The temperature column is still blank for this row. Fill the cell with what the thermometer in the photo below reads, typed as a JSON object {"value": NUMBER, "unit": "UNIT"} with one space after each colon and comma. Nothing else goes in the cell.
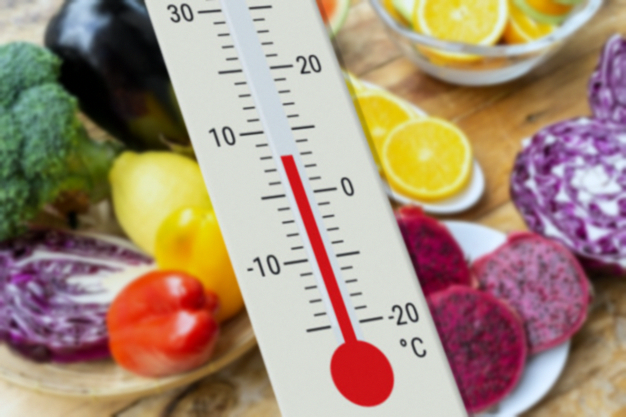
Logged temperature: {"value": 6, "unit": "°C"}
